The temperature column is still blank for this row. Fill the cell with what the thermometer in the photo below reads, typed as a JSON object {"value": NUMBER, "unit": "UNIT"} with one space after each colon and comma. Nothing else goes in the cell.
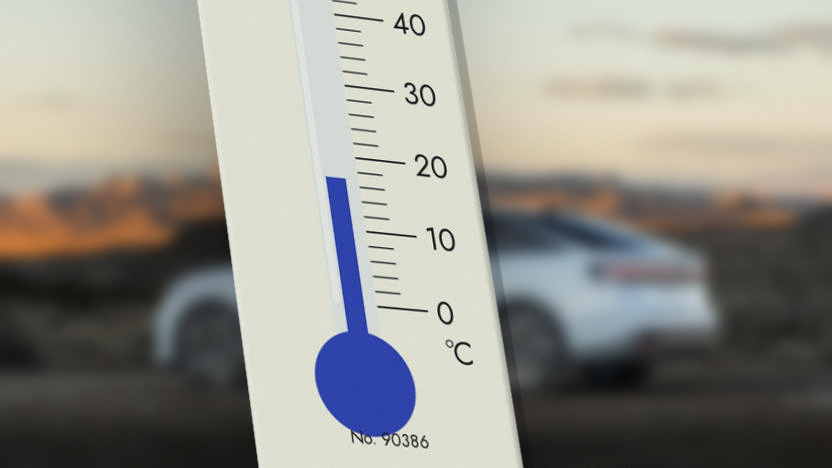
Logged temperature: {"value": 17, "unit": "°C"}
